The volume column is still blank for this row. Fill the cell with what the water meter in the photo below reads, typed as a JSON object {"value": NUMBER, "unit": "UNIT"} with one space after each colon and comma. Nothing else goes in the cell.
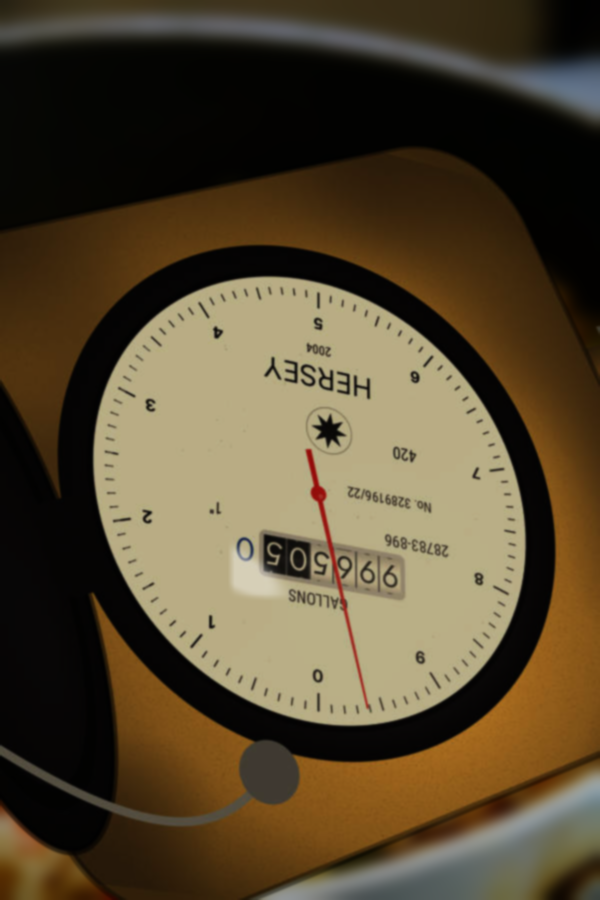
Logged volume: {"value": 9965049.6, "unit": "gal"}
